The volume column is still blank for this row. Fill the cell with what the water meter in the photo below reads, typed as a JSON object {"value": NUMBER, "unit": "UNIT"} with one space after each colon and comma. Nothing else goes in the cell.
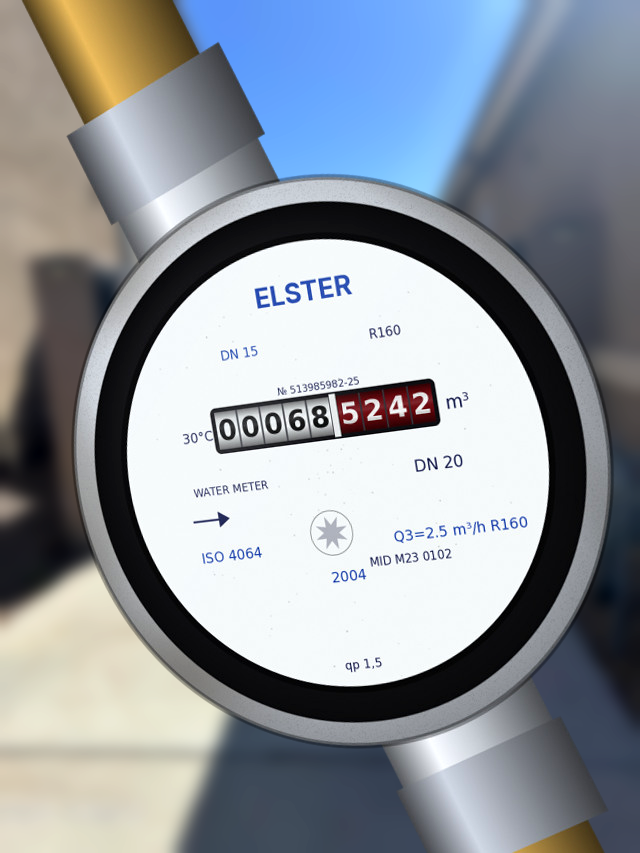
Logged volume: {"value": 68.5242, "unit": "m³"}
